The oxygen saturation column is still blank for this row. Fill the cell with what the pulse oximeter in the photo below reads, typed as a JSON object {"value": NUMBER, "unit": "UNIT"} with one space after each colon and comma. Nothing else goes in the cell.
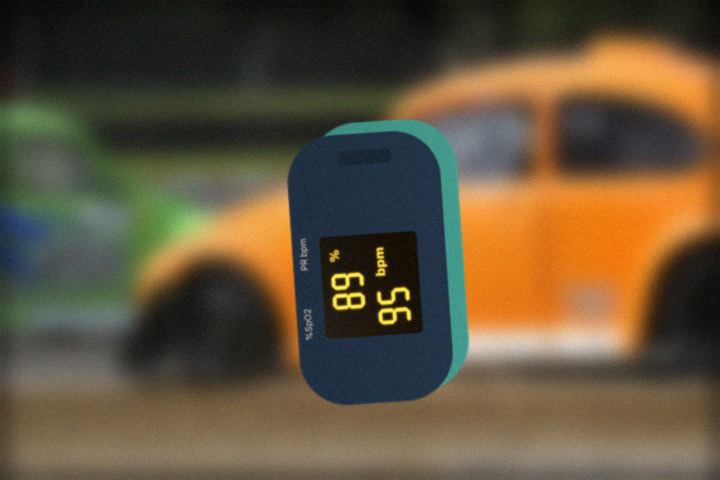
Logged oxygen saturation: {"value": 89, "unit": "%"}
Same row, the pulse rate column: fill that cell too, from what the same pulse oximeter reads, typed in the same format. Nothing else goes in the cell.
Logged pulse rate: {"value": 95, "unit": "bpm"}
